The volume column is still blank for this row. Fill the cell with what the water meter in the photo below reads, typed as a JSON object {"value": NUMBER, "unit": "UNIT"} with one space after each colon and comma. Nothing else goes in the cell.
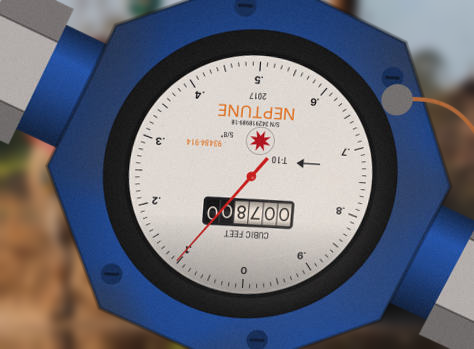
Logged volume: {"value": 7800.10, "unit": "ft³"}
